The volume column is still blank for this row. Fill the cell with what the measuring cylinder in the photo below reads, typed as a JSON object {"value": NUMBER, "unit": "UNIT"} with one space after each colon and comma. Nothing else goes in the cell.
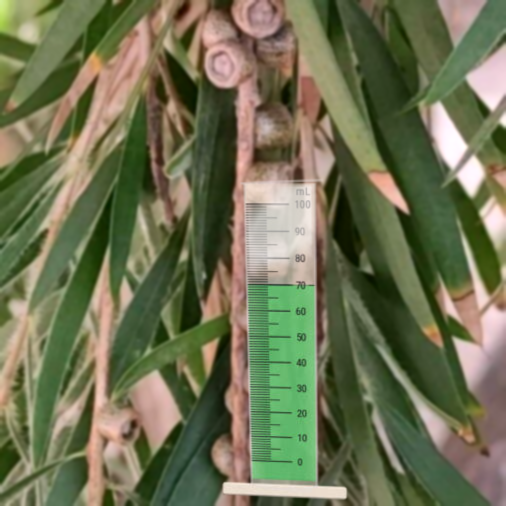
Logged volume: {"value": 70, "unit": "mL"}
